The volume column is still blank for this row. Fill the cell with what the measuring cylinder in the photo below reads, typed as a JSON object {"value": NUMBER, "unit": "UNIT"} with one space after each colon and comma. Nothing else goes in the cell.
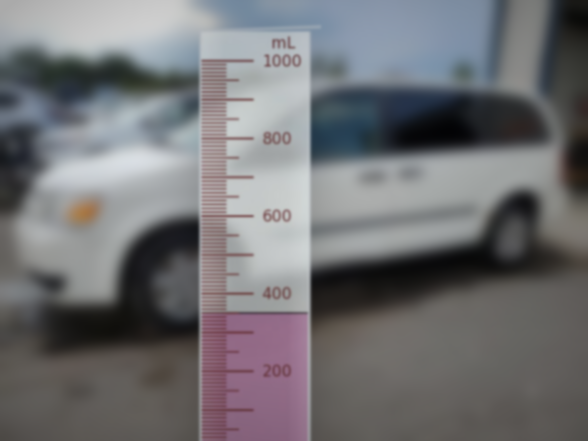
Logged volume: {"value": 350, "unit": "mL"}
